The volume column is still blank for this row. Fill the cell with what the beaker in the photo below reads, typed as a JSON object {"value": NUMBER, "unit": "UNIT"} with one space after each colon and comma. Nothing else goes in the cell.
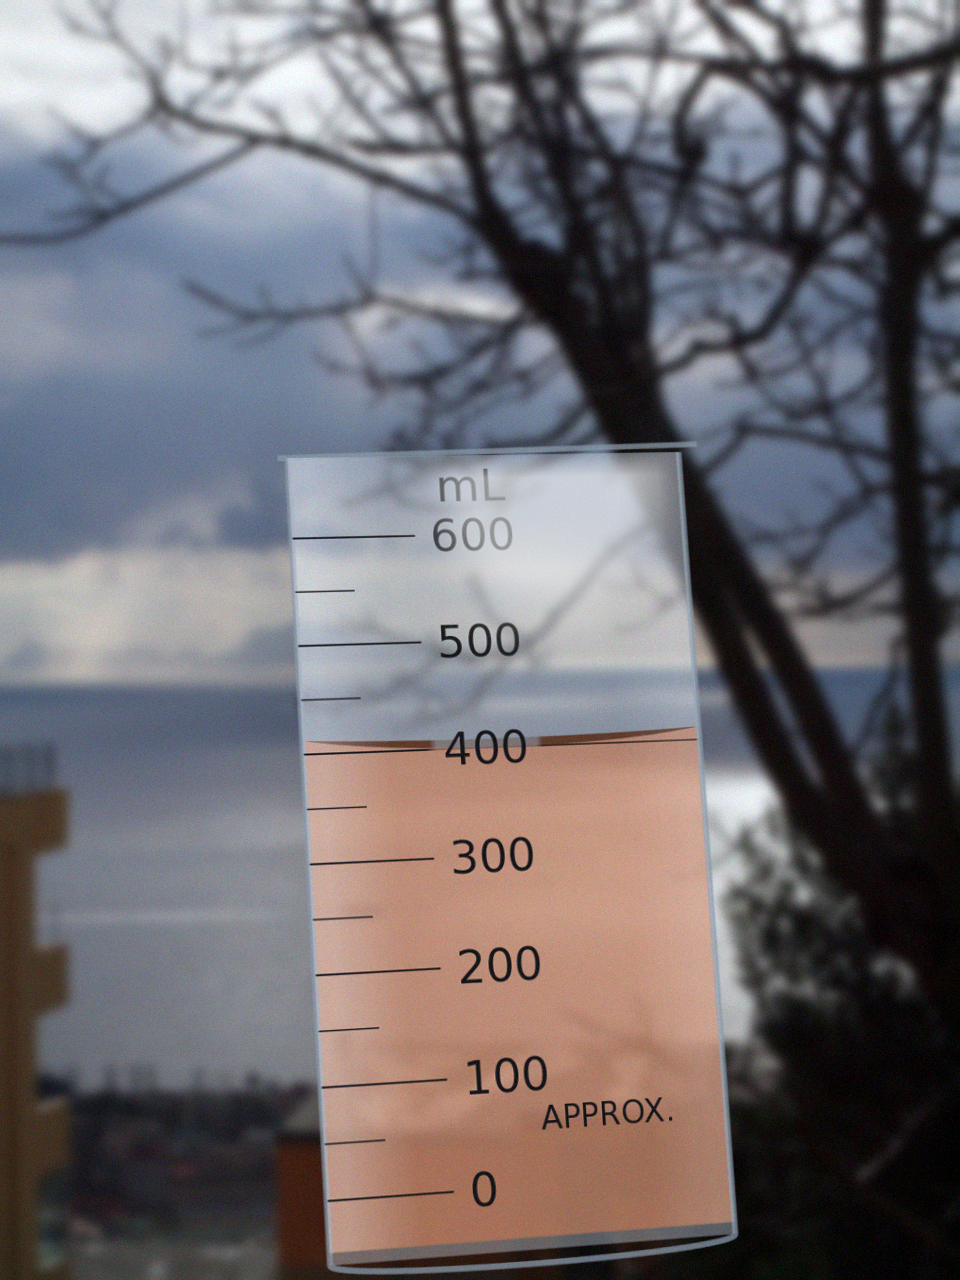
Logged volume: {"value": 400, "unit": "mL"}
